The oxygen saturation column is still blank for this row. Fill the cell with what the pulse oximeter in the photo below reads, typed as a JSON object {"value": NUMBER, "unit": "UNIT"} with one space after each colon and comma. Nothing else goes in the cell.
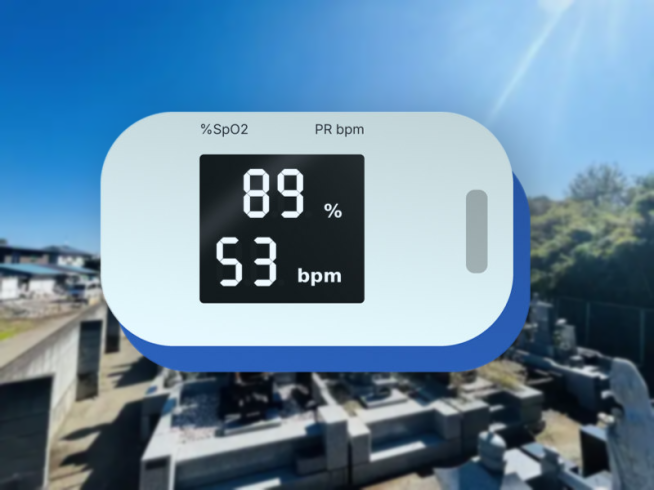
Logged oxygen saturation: {"value": 89, "unit": "%"}
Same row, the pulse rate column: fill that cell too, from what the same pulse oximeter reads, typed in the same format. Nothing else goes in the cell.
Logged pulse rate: {"value": 53, "unit": "bpm"}
